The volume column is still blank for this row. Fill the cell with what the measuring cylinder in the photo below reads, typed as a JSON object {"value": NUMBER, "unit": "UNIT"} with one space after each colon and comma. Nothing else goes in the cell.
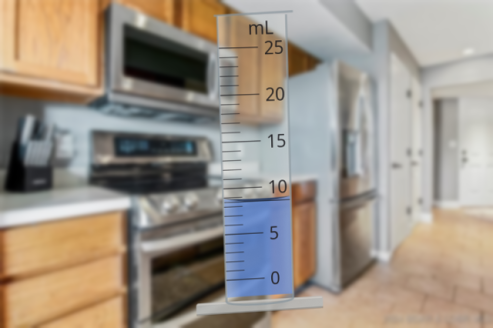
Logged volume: {"value": 8.5, "unit": "mL"}
